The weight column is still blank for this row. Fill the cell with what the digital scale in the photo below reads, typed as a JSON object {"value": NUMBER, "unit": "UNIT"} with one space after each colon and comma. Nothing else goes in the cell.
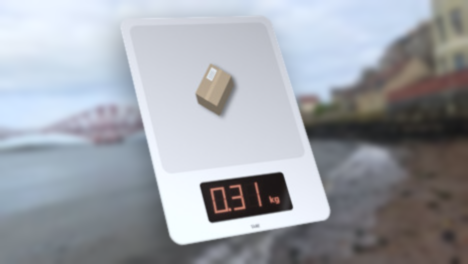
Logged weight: {"value": 0.31, "unit": "kg"}
